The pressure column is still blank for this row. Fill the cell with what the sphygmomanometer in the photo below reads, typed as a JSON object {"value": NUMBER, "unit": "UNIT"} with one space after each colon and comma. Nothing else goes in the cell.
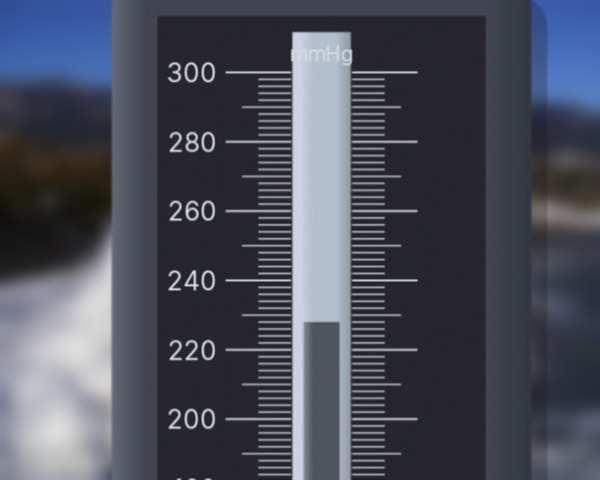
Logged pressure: {"value": 228, "unit": "mmHg"}
